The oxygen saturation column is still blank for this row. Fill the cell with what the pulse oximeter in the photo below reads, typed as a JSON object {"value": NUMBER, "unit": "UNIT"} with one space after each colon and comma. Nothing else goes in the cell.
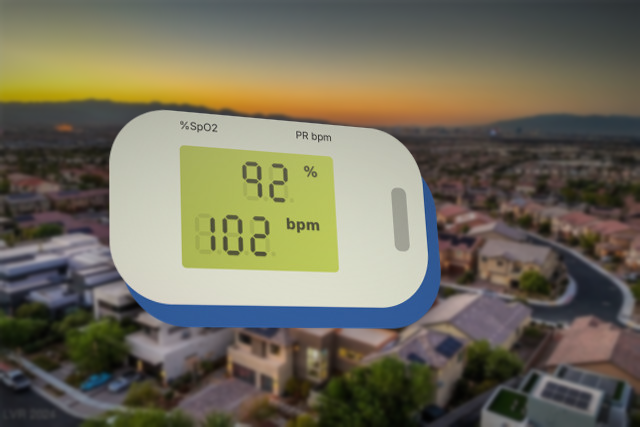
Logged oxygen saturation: {"value": 92, "unit": "%"}
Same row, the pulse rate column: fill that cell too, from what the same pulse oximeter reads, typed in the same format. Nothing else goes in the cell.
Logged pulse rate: {"value": 102, "unit": "bpm"}
